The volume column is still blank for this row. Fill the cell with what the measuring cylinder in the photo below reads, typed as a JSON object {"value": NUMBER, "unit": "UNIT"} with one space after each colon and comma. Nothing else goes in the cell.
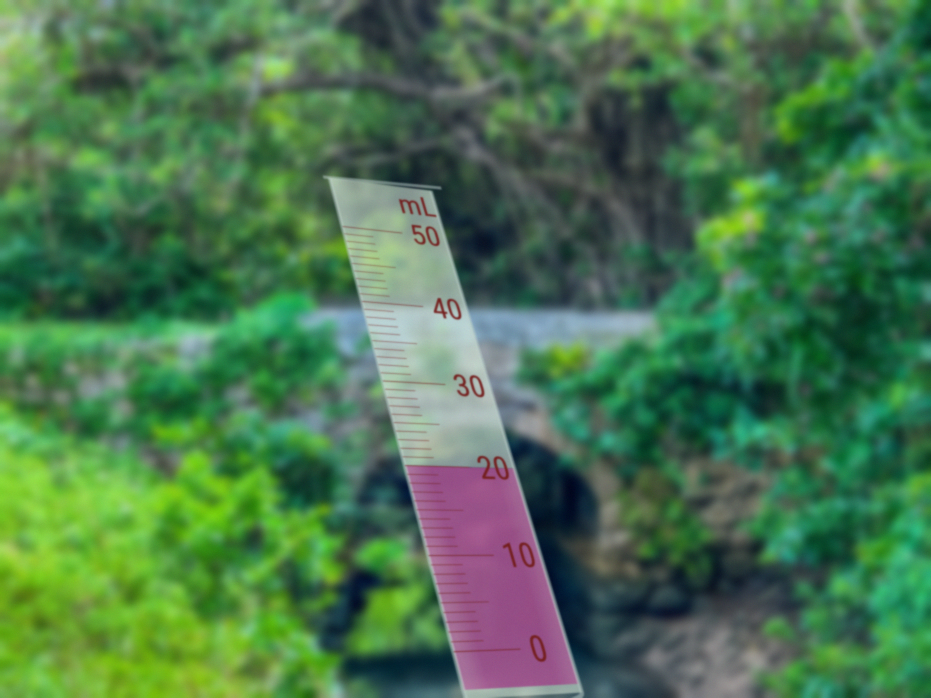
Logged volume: {"value": 20, "unit": "mL"}
